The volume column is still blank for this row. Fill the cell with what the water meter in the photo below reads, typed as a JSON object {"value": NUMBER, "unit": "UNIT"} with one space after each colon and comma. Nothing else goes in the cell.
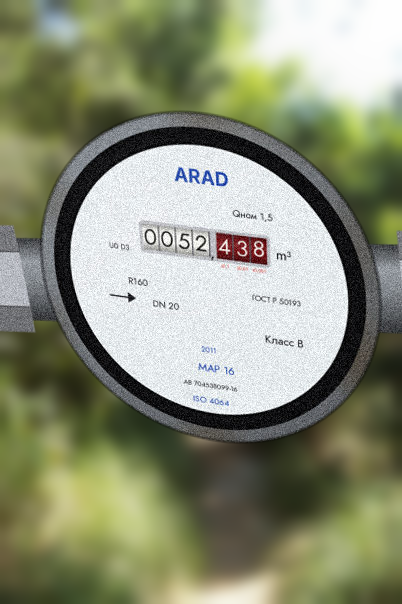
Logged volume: {"value": 52.438, "unit": "m³"}
